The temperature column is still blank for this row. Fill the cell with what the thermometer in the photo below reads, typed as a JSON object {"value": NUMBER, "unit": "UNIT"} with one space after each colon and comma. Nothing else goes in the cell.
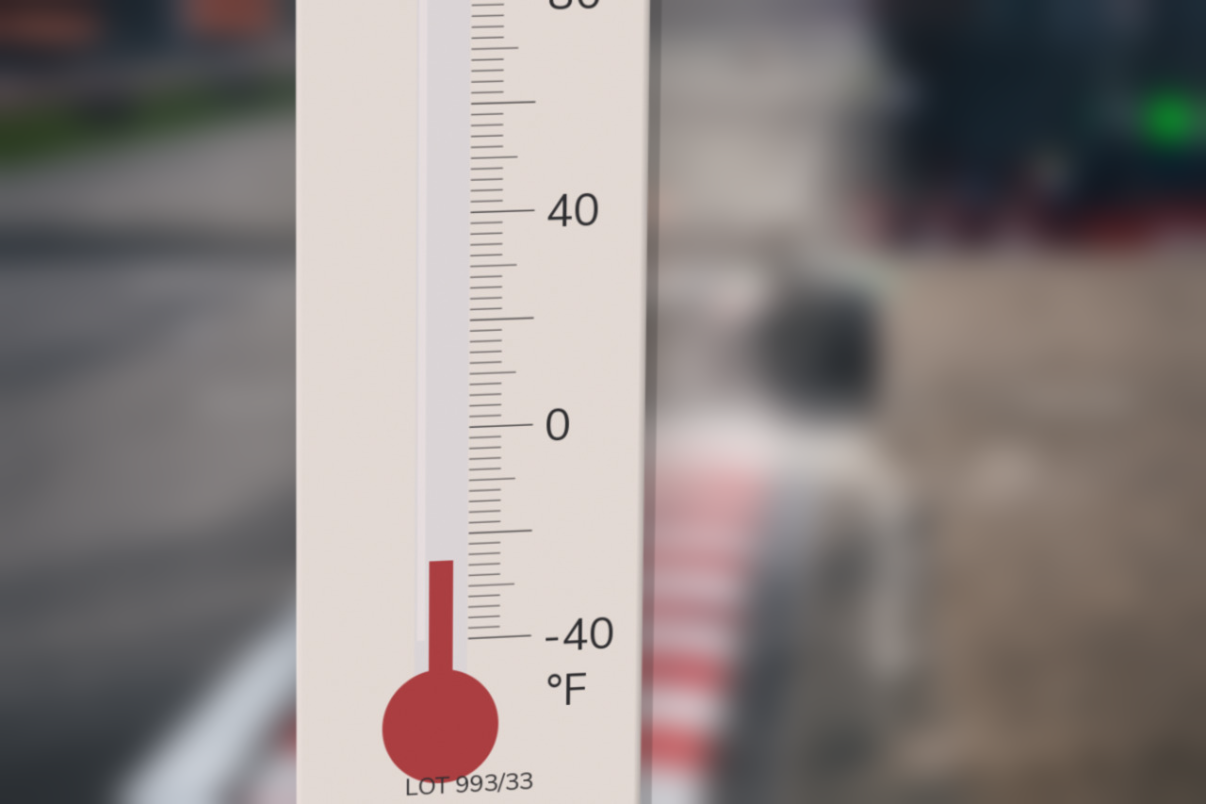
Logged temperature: {"value": -25, "unit": "°F"}
